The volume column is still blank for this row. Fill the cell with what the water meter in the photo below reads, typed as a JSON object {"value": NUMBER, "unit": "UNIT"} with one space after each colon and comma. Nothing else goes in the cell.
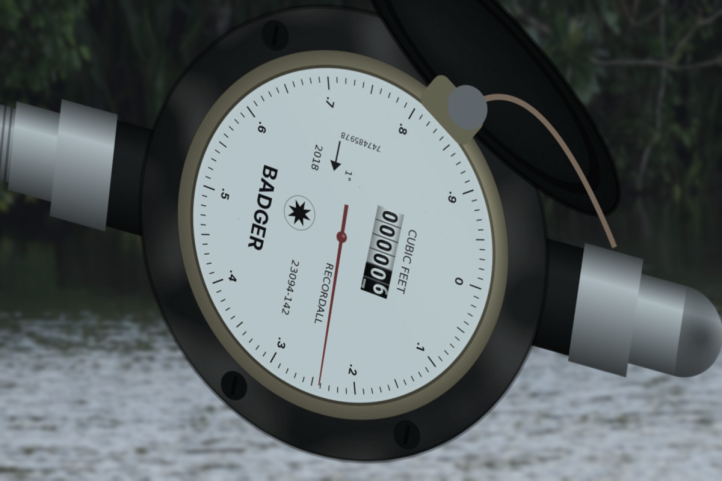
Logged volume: {"value": 6.24, "unit": "ft³"}
